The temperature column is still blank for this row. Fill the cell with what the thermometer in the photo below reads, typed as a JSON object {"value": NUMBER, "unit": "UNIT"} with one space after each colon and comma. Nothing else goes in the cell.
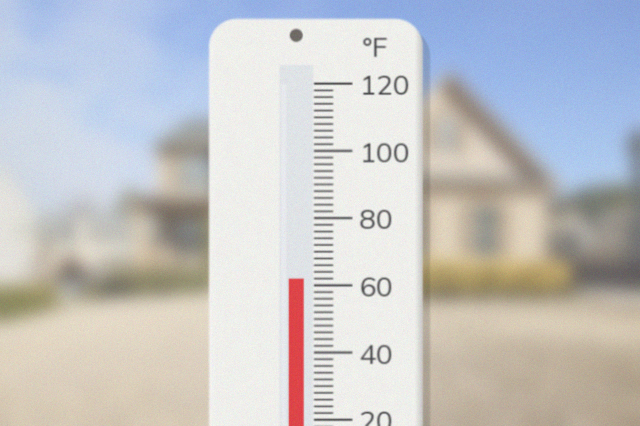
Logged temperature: {"value": 62, "unit": "°F"}
